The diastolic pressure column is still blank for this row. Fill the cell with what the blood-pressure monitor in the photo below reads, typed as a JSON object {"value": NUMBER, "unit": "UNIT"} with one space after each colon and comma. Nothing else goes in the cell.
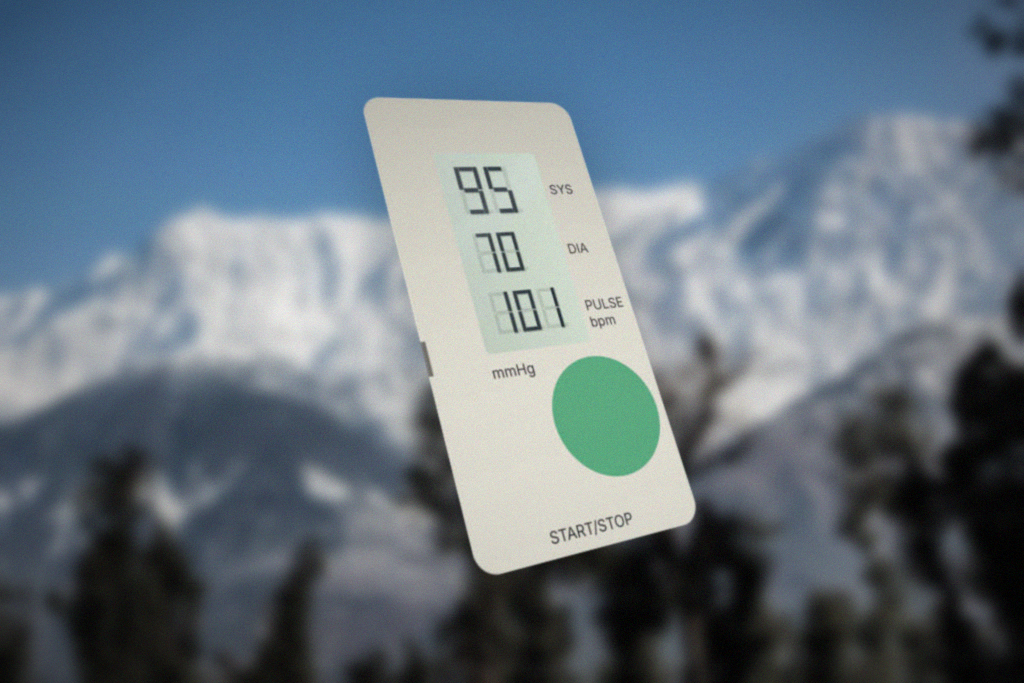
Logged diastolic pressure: {"value": 70, "unit": "mmHg"}
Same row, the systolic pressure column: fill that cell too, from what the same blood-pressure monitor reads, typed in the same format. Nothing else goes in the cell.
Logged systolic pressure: {"value": 95, "unit": "mmHg"}
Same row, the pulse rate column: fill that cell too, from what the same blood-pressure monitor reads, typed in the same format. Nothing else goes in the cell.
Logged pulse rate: {"value": 101, "unit": "bpm"}
